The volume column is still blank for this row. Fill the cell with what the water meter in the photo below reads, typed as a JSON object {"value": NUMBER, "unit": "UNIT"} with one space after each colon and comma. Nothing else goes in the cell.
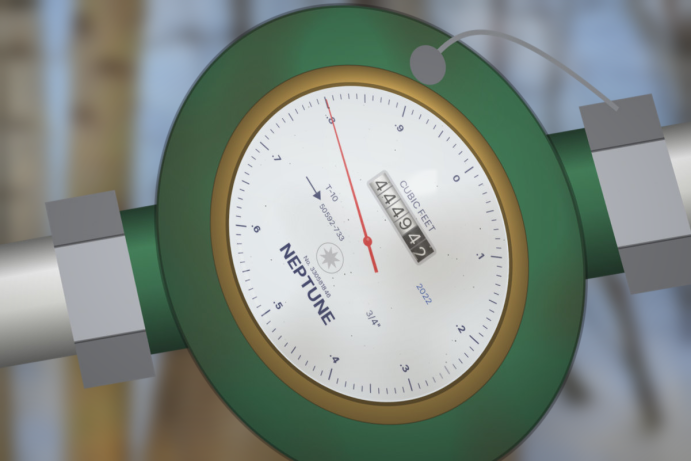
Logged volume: {"value": 444941.80, "unit": "ft³"}
